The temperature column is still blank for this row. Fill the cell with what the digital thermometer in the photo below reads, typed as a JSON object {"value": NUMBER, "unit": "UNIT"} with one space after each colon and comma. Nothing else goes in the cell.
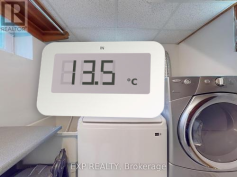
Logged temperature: {"value": 13.5, "unit": "°C"}
